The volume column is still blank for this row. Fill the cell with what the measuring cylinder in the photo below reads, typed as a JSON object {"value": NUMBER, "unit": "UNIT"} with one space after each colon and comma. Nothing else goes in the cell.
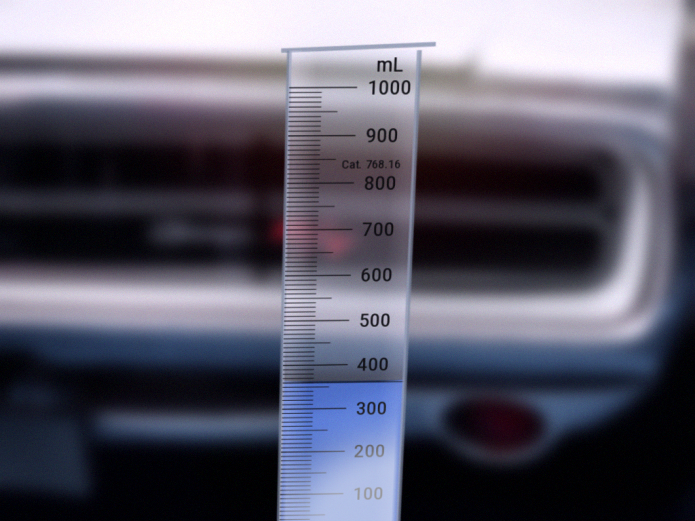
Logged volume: {"value": 360, "unit": "mL"}
